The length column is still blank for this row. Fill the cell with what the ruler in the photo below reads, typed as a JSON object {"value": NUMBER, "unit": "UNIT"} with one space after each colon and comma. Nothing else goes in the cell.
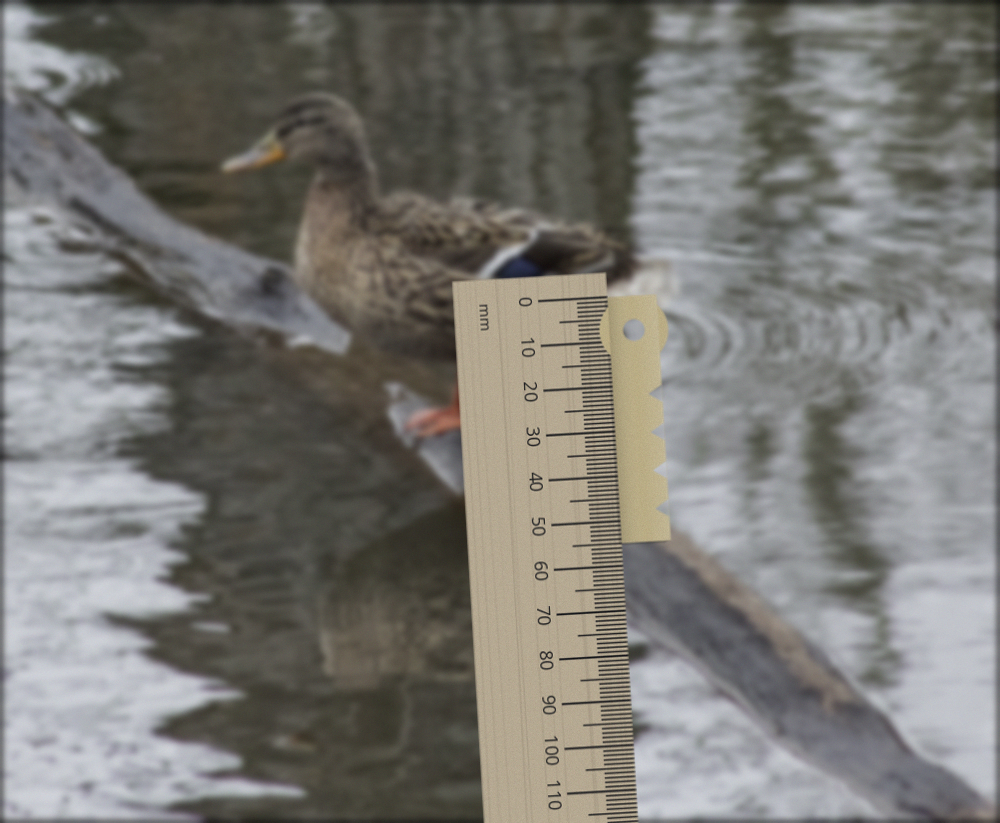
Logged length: {"value": 55, "unit": "mm"}
